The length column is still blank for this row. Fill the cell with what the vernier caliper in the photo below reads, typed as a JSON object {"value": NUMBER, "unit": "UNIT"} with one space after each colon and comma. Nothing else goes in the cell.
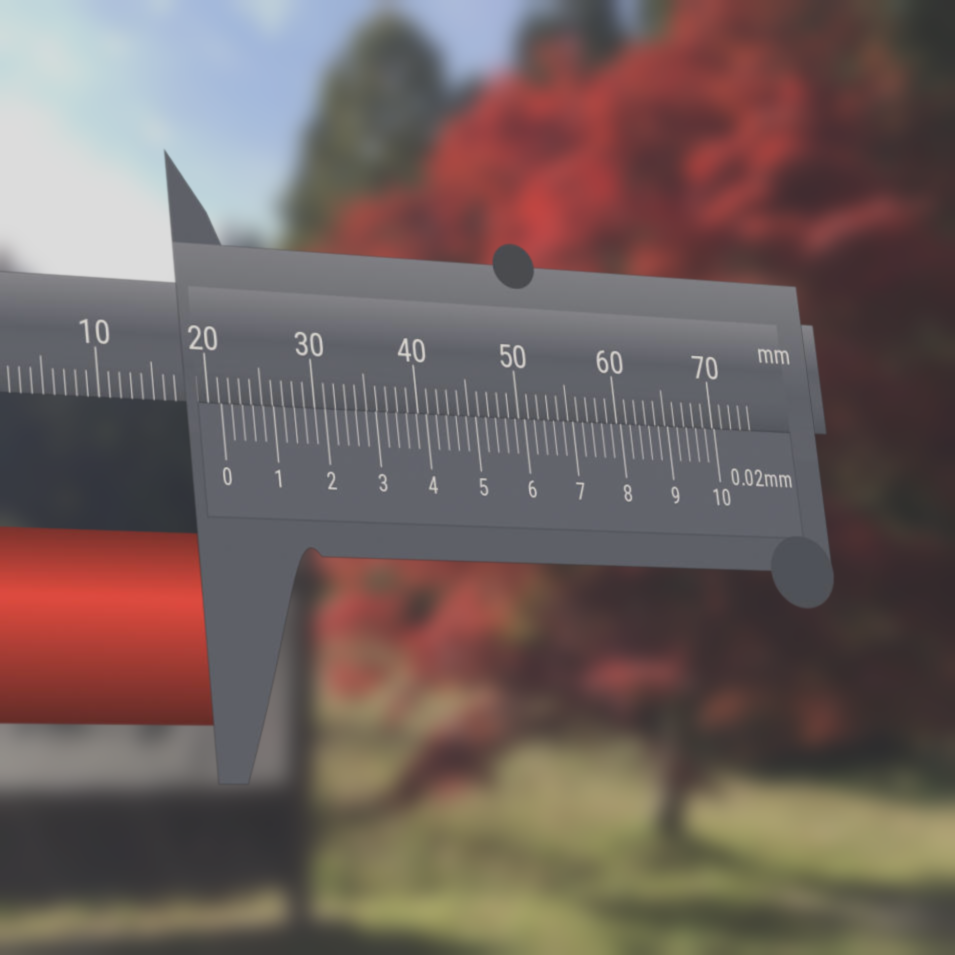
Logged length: {"value": 21.2, "unit": "mm"}
